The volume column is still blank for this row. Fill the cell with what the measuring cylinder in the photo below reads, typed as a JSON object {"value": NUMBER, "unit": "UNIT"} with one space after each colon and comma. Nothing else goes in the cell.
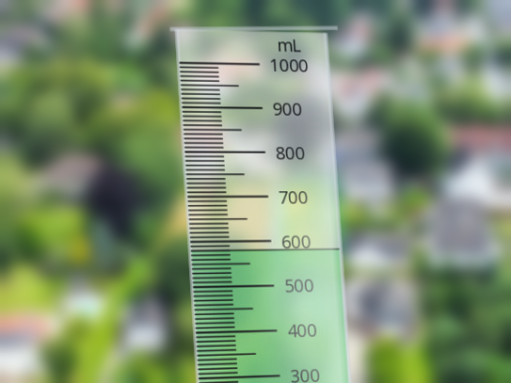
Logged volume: {"value": 580, "unit": "mL"}
